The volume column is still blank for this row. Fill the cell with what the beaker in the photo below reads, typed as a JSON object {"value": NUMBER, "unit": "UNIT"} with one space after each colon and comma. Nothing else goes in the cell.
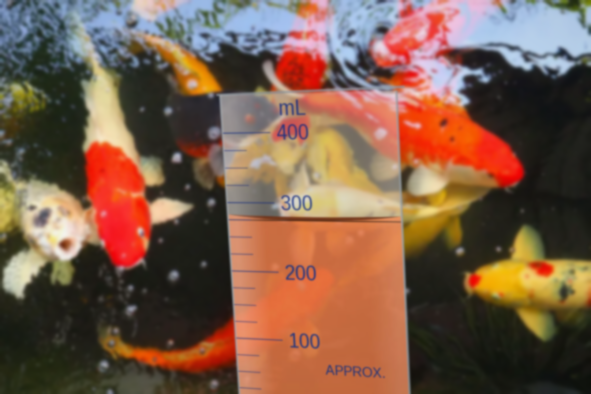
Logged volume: {"value": 275, "unit": "mL"}
